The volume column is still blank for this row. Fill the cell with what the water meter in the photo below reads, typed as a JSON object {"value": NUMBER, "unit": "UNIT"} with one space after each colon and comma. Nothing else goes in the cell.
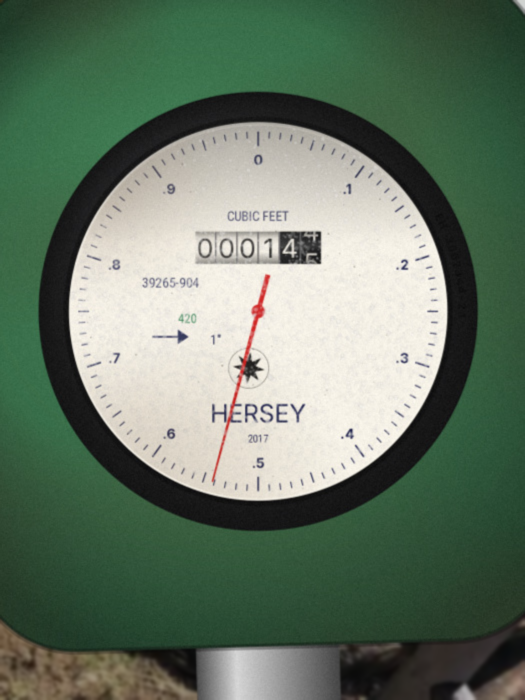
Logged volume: {"value": 144.54, "unit": "ft³"}
